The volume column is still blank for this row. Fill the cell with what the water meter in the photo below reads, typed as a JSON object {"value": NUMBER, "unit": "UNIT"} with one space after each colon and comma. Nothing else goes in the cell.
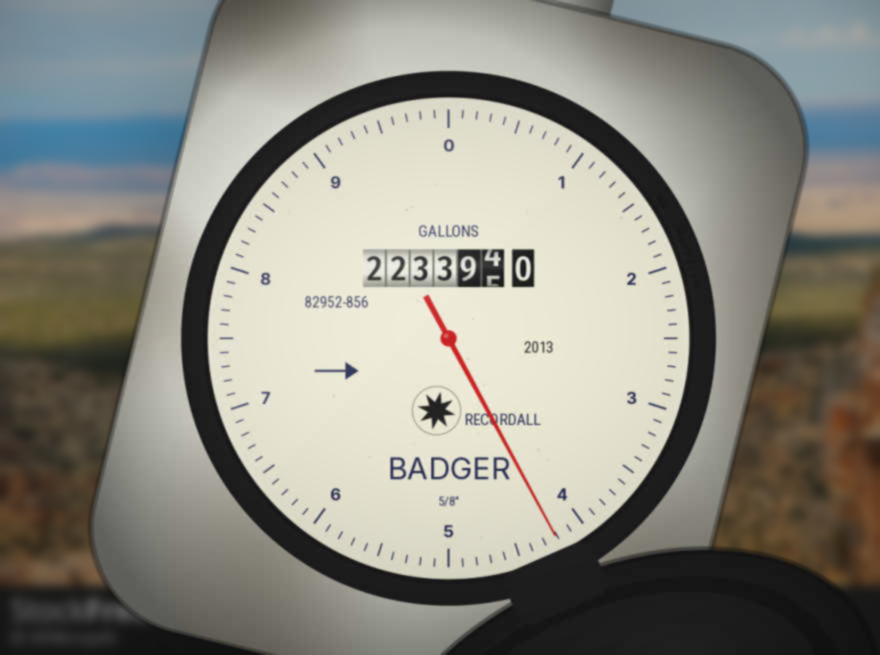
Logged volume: {"value": 2233944.2, "unit": "gal"}
